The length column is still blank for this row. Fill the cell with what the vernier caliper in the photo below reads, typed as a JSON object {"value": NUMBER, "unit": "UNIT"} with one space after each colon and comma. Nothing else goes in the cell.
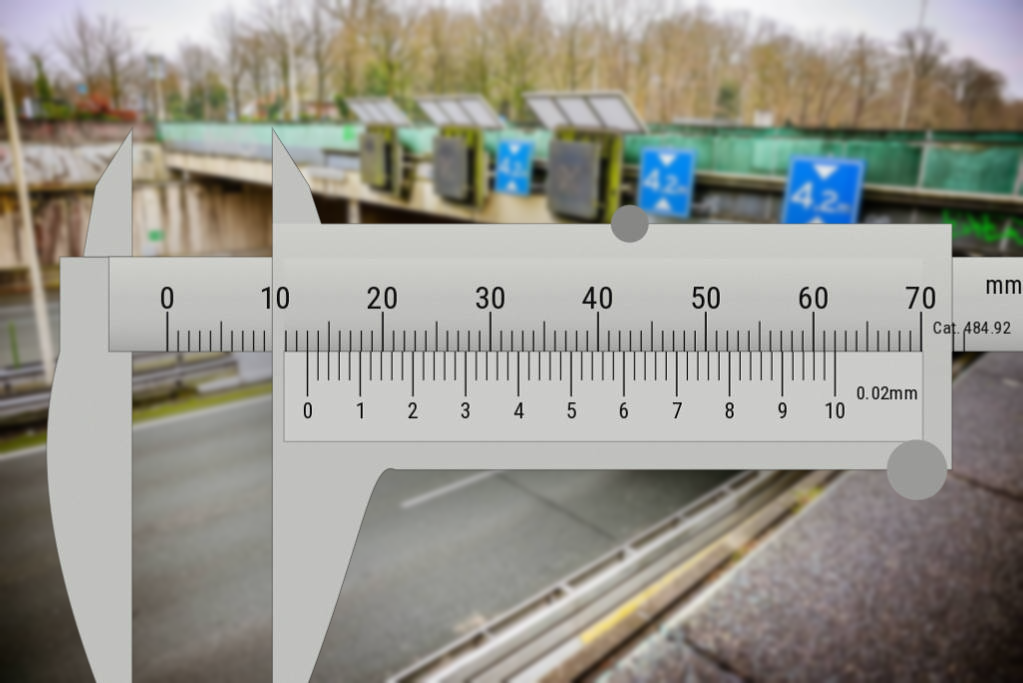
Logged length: {"value": 13.0, "unit": "mm"}
